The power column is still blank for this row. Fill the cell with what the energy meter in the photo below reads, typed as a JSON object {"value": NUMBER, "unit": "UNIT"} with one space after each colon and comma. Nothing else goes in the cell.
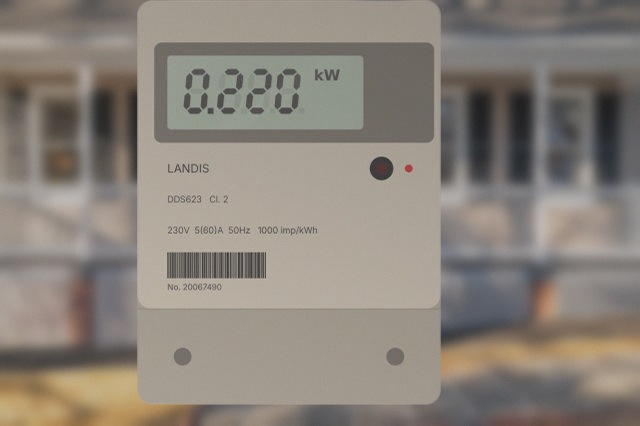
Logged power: {"value": 0.220, "unit": "kW"}
